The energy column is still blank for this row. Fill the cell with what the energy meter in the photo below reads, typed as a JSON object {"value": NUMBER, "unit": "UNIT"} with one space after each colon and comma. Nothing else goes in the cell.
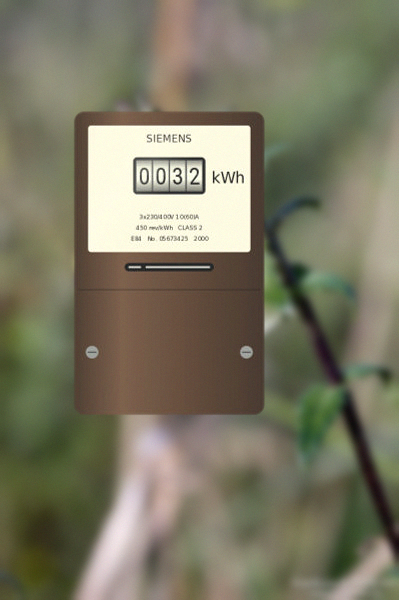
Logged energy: {"value": 32, "unit": "kWh"}
